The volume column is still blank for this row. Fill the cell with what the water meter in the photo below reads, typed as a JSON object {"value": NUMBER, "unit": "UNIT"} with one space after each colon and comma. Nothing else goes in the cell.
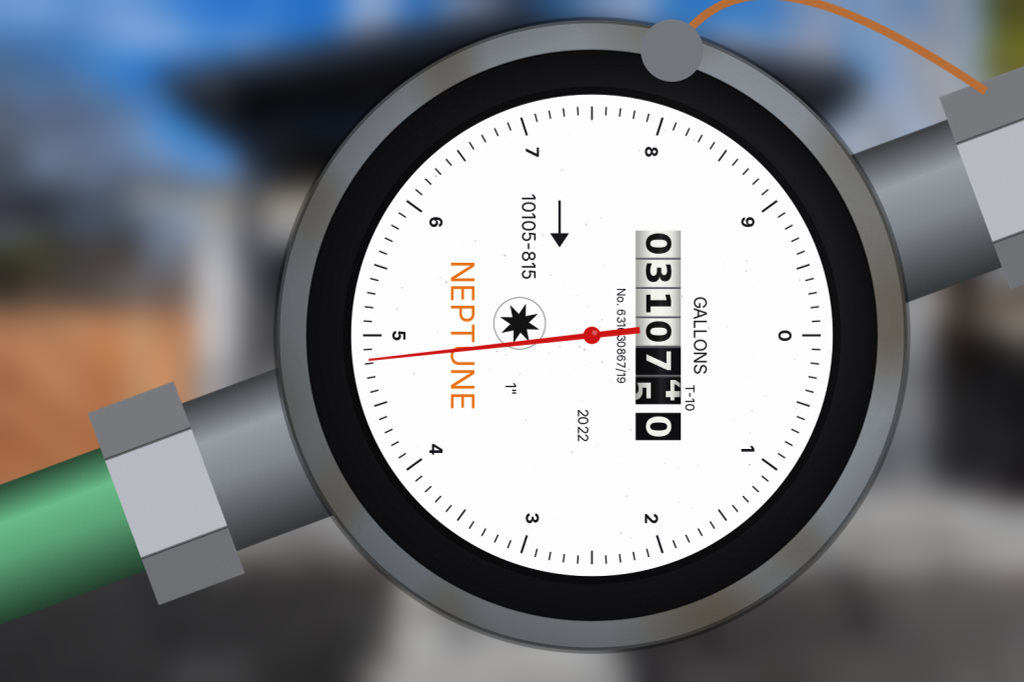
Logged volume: {"value": 310744.8, "unit": "gal"}
